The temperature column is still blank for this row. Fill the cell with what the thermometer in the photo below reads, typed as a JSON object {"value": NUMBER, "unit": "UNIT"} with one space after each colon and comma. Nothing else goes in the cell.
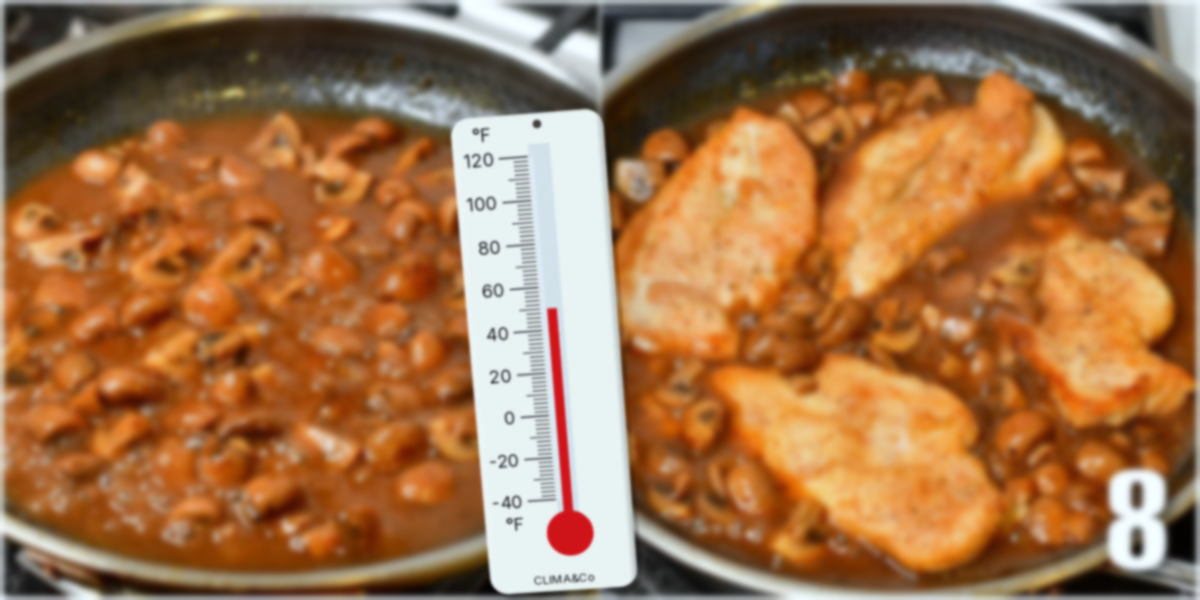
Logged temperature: {"value": 50, "unit": "°F"}
